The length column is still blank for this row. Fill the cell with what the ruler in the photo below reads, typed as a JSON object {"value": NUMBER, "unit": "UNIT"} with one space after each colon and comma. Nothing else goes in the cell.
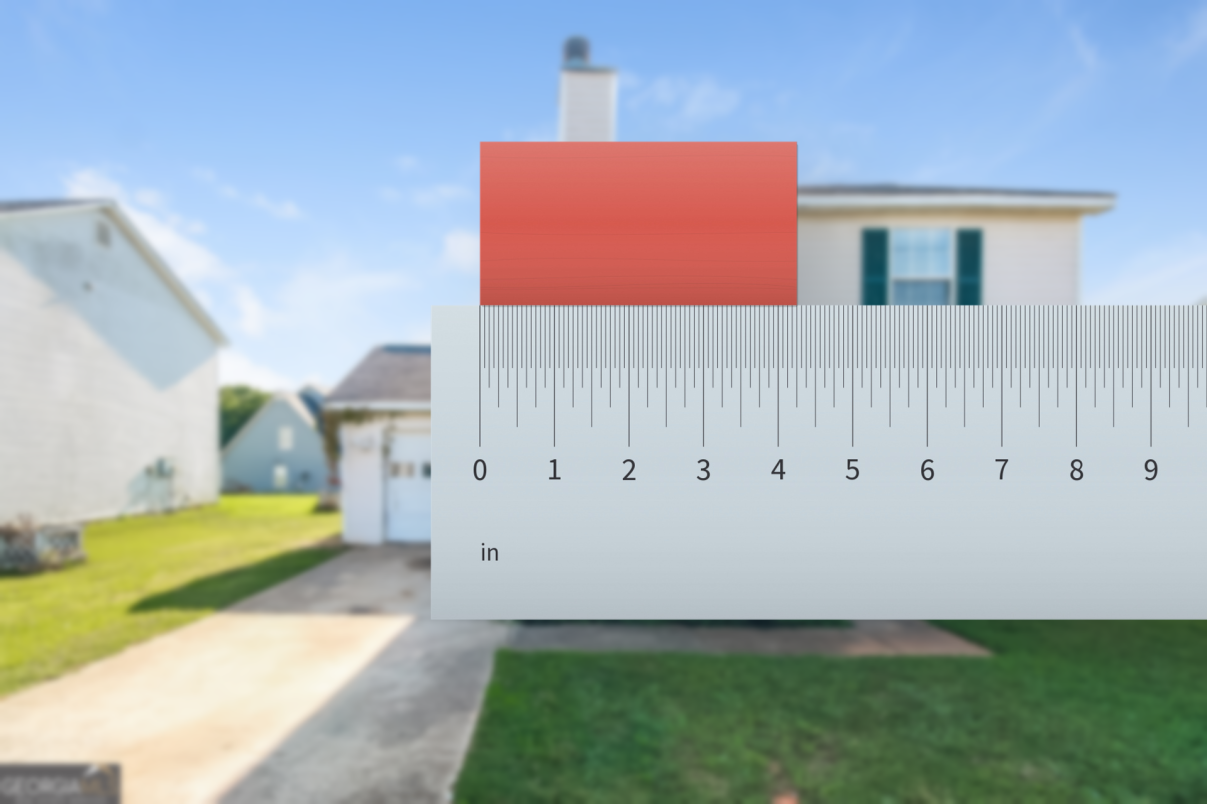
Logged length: {"value": 4.25, "unit": "in"}
